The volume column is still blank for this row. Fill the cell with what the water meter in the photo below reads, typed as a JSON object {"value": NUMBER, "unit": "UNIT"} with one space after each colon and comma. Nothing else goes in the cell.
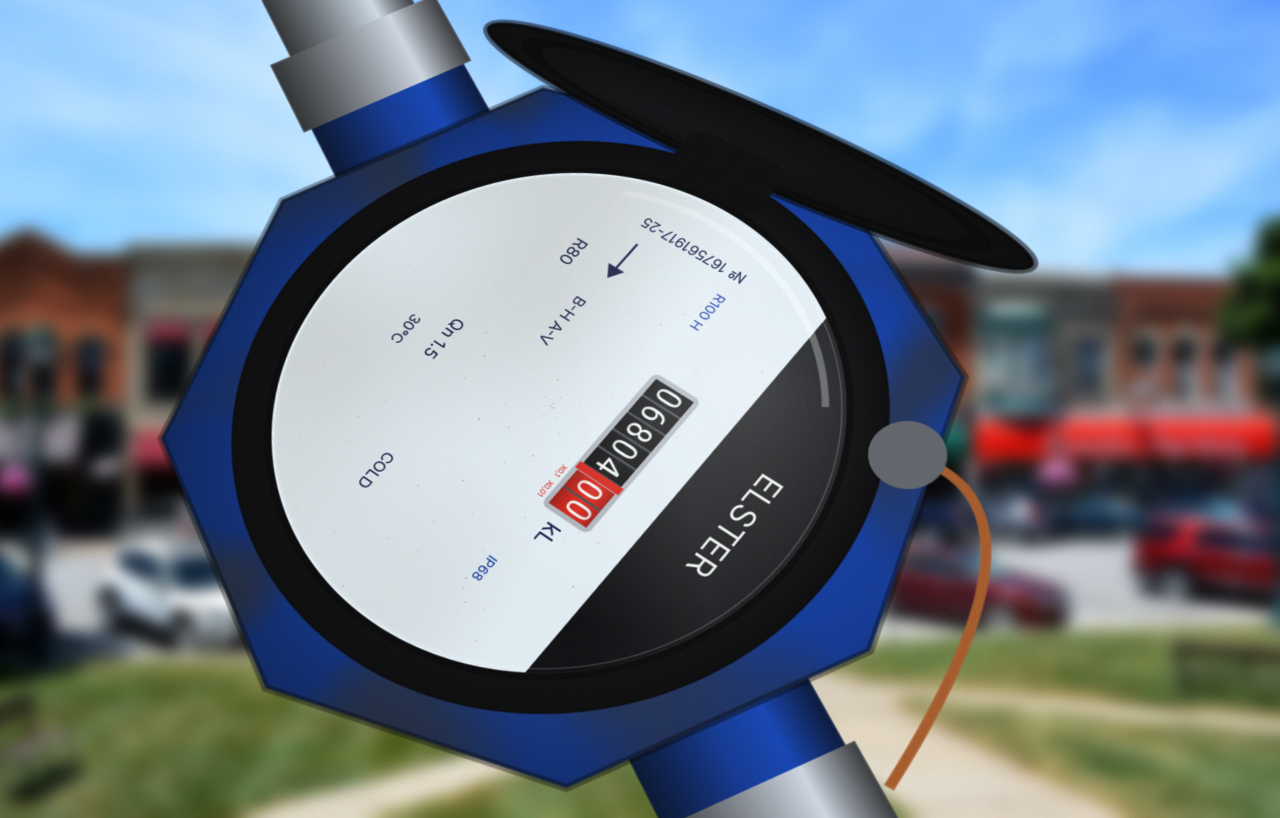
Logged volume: {"value": 6804.00, "unit": "kL"}
